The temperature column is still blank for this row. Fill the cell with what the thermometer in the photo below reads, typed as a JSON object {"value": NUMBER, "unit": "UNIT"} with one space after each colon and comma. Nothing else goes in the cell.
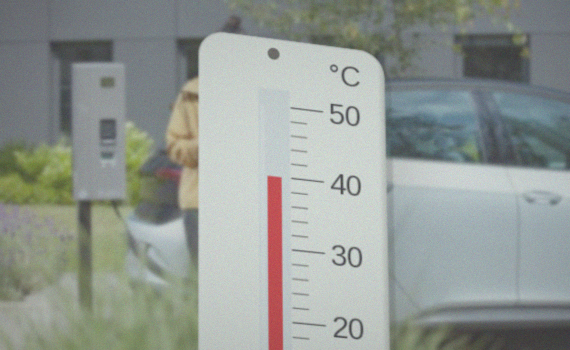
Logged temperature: {"value": 40, "unit": "°C"}
